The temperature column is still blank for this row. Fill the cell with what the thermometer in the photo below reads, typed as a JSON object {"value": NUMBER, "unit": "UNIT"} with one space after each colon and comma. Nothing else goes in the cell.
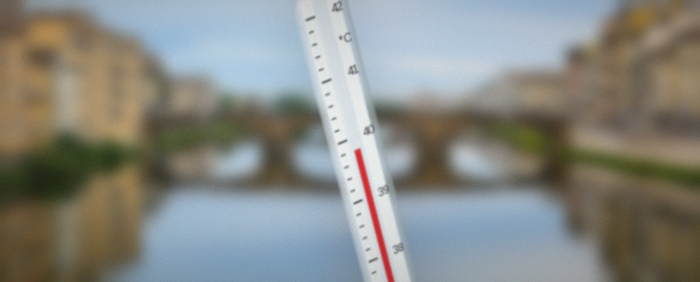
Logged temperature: {"value": 39.8, "unit": "°C"}
